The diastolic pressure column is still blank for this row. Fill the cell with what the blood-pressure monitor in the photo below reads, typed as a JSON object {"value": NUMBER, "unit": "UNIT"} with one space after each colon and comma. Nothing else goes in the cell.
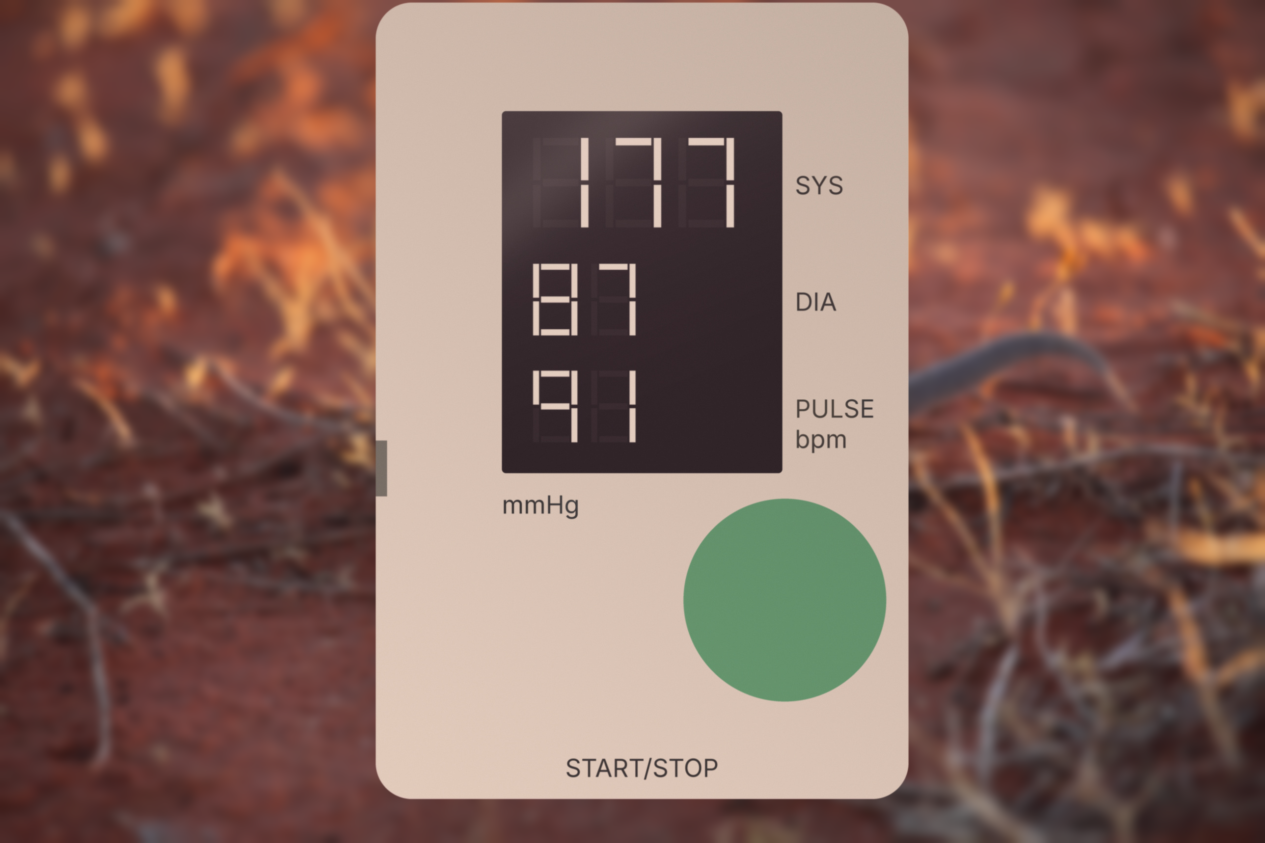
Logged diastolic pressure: {"value": 87, "unit": "mmHg"}
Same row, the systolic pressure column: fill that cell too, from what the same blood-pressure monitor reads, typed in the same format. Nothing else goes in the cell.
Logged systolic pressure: {"value": 177, "unit": "mmHg"}
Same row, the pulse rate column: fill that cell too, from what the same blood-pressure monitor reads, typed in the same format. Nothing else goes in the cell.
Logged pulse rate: {"value": 91, "unit": "bpm"}
